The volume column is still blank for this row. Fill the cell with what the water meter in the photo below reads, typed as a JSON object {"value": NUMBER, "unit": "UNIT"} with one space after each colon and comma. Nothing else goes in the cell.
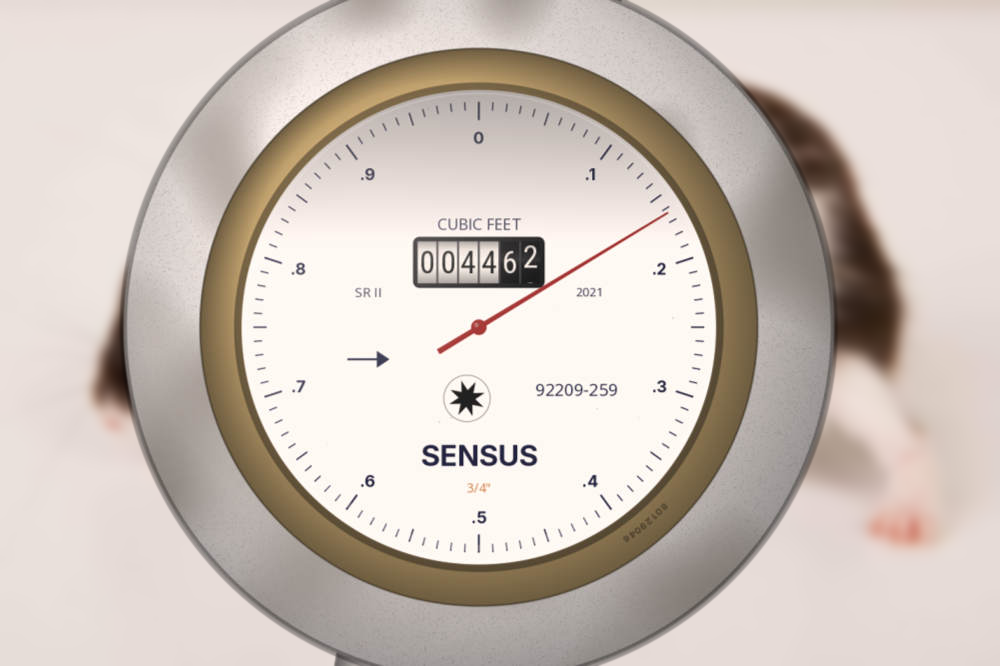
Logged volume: {"value": 4462.16, "unit": "ft³"}
